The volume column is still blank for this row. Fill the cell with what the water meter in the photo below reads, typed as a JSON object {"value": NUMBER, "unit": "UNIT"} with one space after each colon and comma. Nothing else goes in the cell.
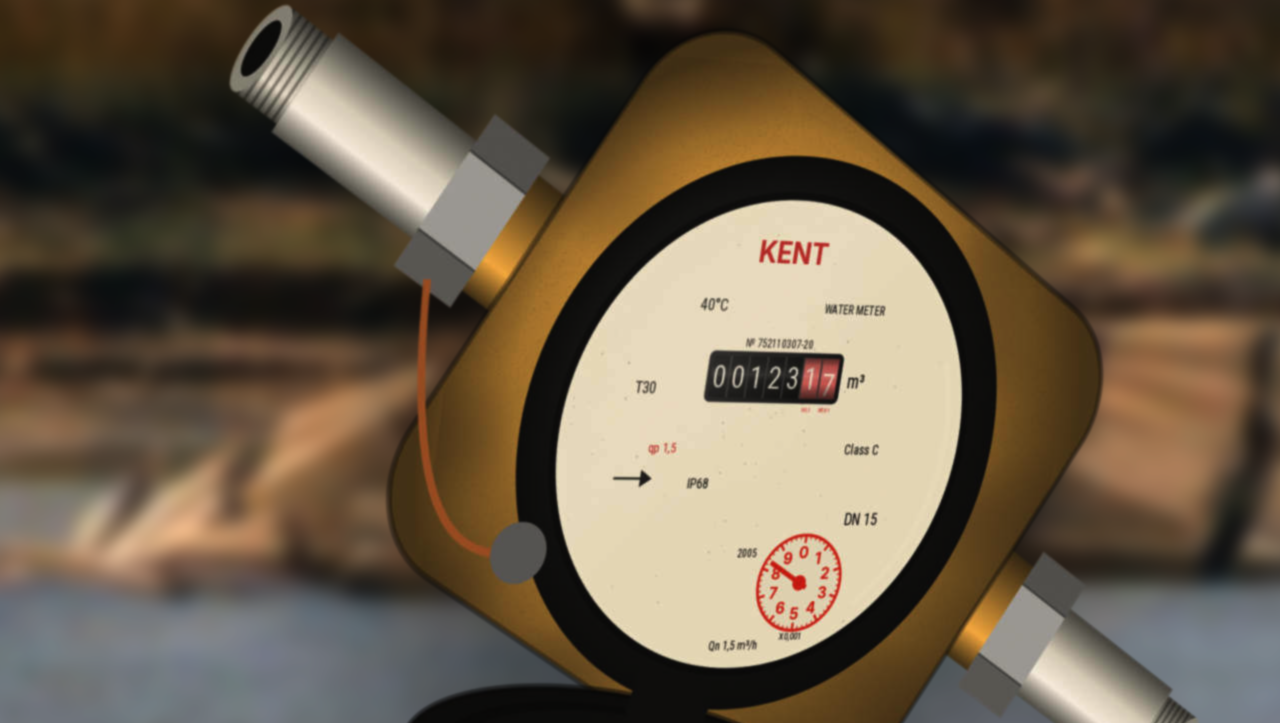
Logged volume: {"value": 123.168, "unit": "m³"}
